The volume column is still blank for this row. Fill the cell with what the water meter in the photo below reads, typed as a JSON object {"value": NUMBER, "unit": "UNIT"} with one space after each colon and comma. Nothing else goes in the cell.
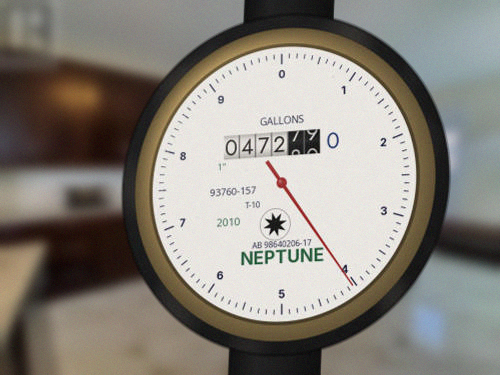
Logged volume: {"value": 472794.0, "unit": "gal"}
